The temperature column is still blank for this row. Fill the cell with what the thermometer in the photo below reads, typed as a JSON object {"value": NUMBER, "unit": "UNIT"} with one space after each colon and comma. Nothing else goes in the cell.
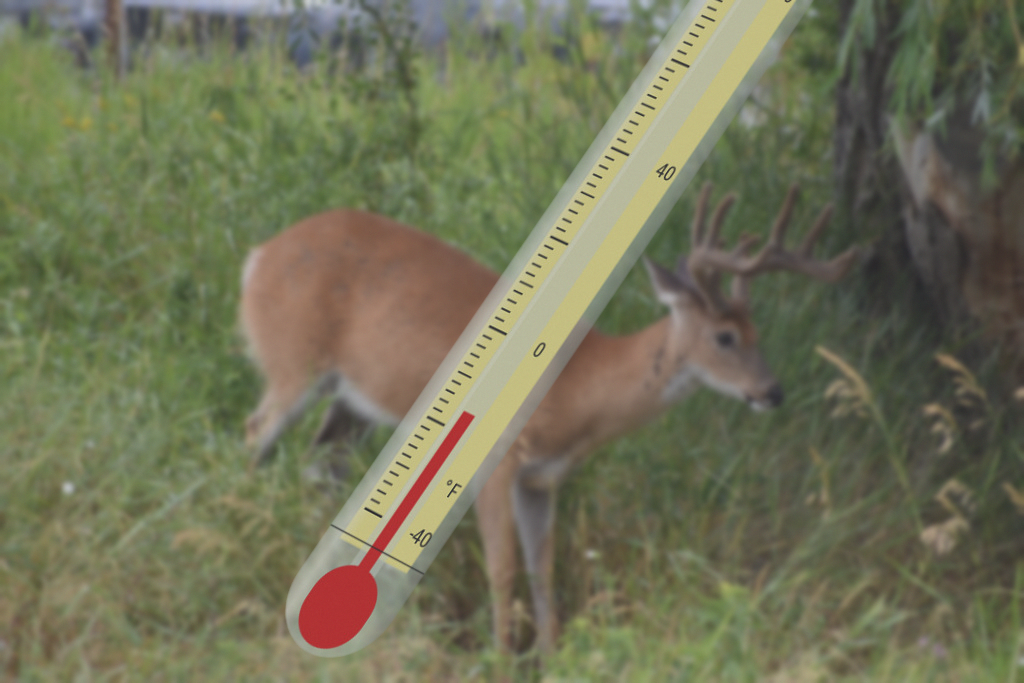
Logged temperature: {"value": -16, "unit": "°F"}
